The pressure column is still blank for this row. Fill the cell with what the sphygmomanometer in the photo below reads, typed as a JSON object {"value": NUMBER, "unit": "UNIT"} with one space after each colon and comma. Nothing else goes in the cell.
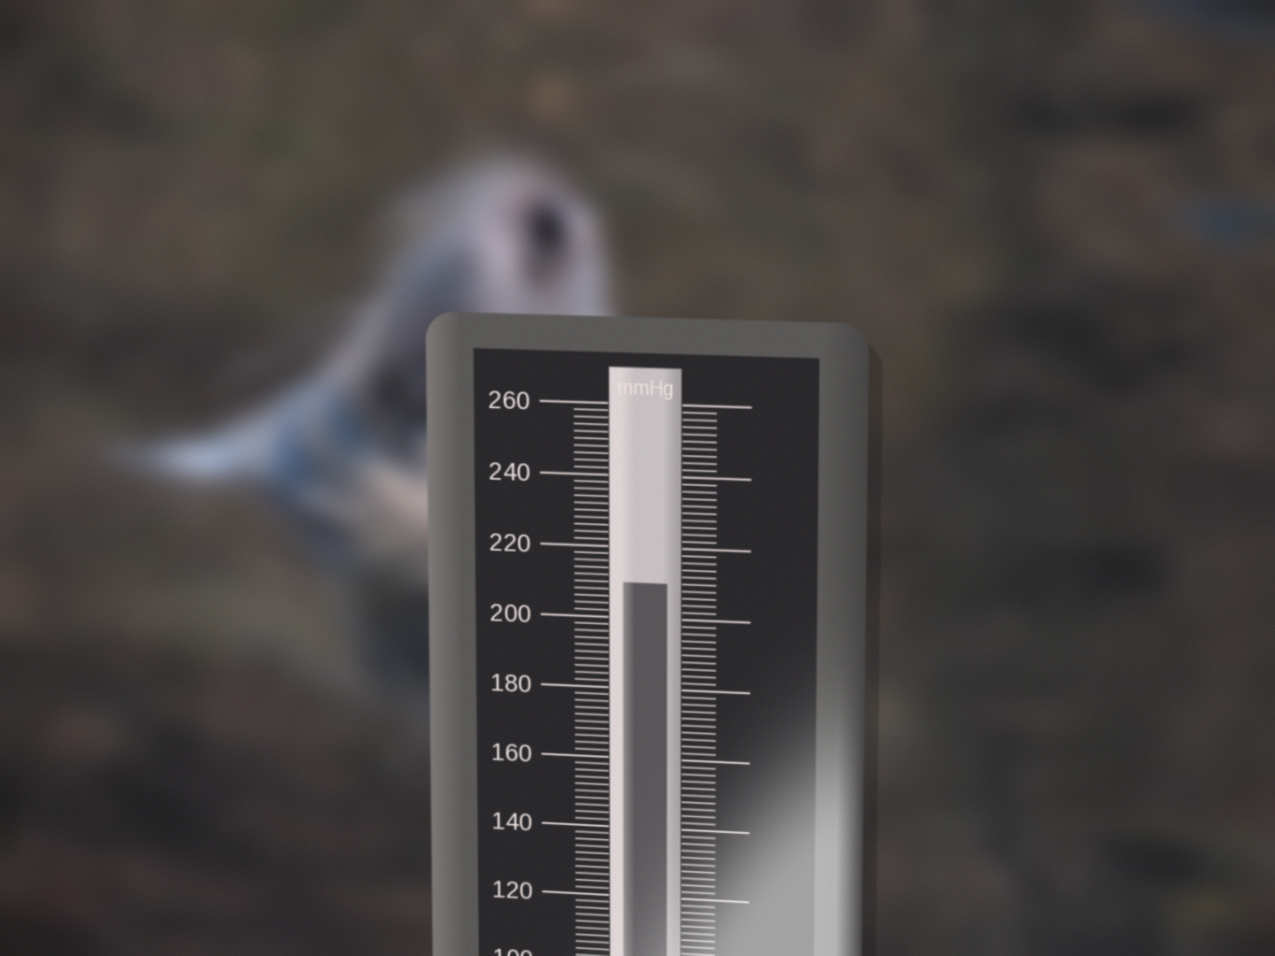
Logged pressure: {"value": 210, "unit": "mmHg"}
